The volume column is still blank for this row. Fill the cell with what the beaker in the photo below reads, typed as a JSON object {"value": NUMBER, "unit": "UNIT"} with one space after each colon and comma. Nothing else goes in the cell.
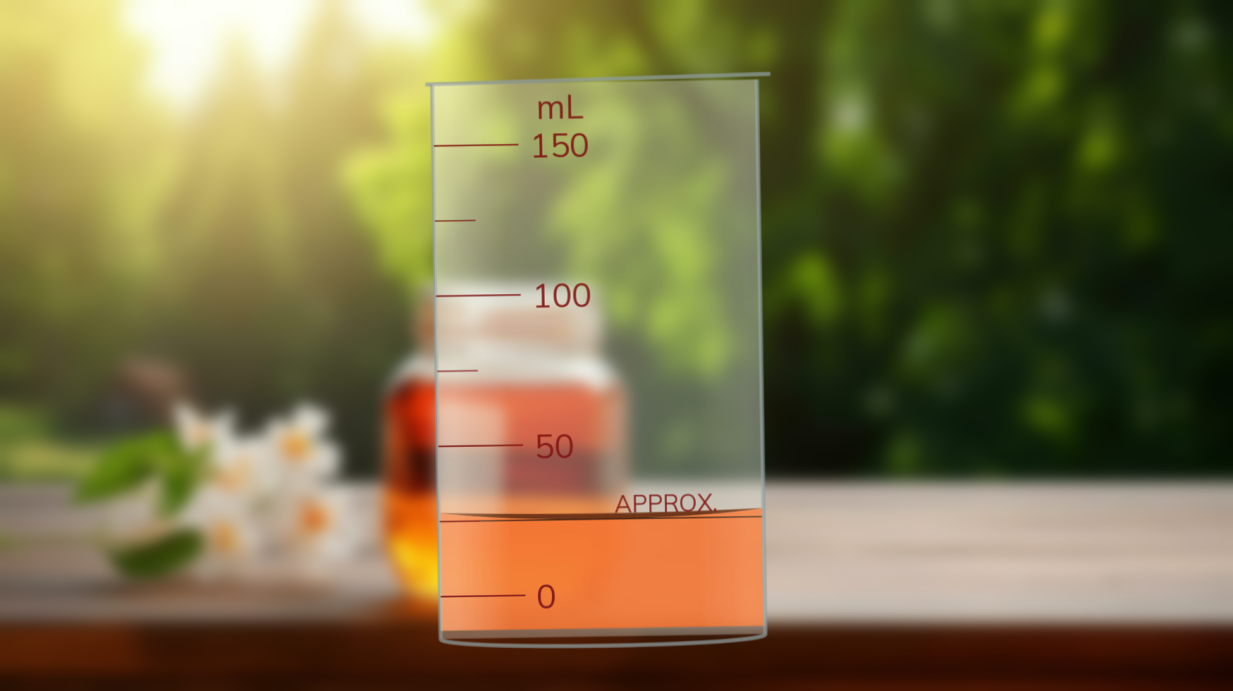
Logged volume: {"value": 25, "unit": "mL"}
